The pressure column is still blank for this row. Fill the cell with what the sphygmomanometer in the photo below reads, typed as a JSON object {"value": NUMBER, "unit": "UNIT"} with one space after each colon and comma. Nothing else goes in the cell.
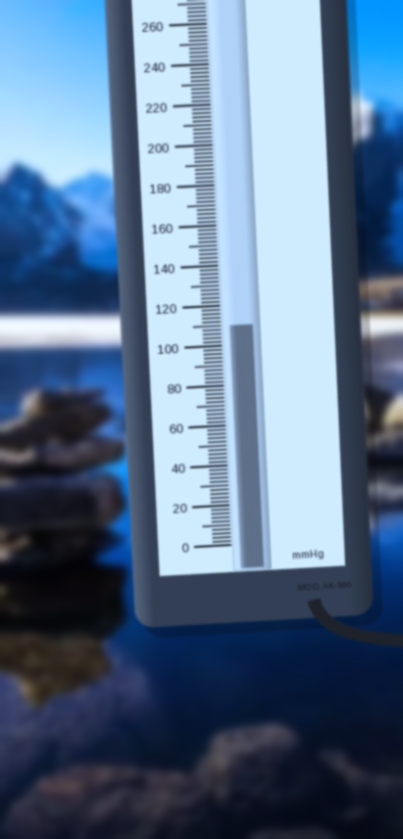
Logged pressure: {"value": 110, "unit": "mmHg"}
